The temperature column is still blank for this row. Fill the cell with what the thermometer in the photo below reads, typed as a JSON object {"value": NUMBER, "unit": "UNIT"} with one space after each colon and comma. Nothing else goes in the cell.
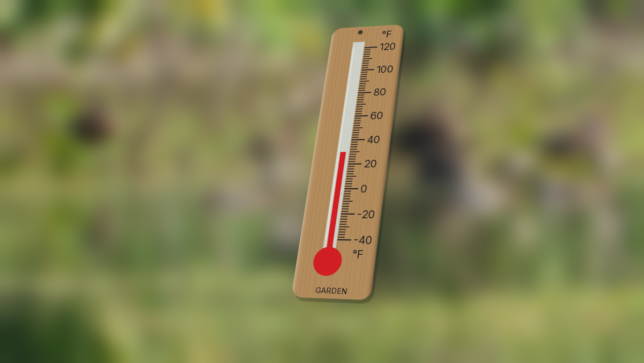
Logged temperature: {"value": 30, "unit": "°F"}
